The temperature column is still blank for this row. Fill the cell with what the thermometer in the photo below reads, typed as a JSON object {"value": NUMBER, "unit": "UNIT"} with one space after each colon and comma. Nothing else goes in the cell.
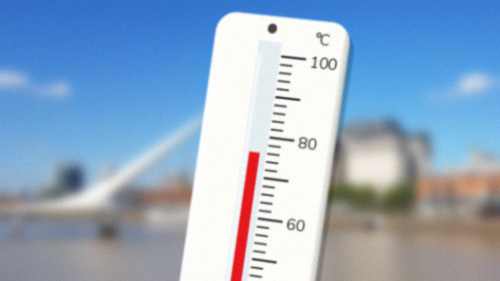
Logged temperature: {"value": 76, "unit": "°C"}
